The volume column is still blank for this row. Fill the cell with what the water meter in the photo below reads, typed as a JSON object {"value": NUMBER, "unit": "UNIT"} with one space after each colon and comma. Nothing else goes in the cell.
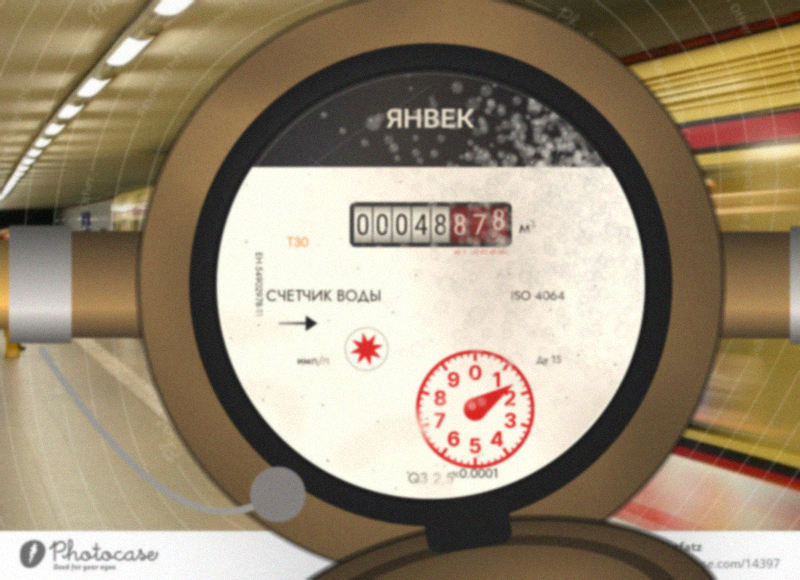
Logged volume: {"value": 48.8781, "unit": "m³"}
